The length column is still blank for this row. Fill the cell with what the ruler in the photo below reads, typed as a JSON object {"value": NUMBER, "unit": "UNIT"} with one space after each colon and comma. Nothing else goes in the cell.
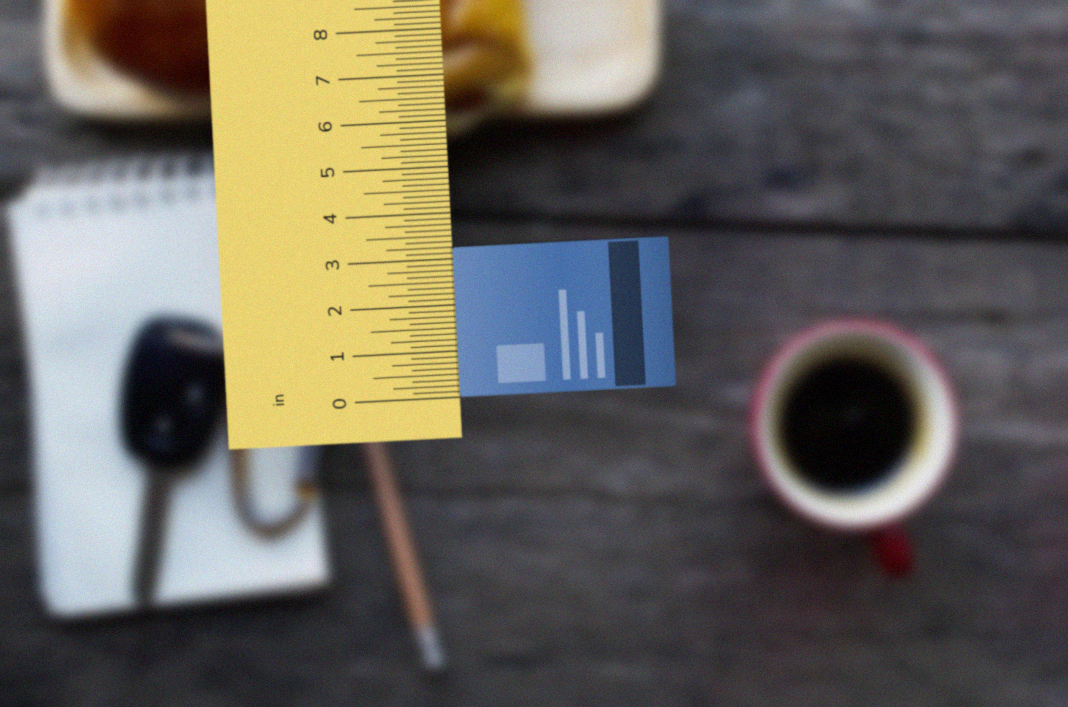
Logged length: {"value": 3.25, "unit": "in"}
